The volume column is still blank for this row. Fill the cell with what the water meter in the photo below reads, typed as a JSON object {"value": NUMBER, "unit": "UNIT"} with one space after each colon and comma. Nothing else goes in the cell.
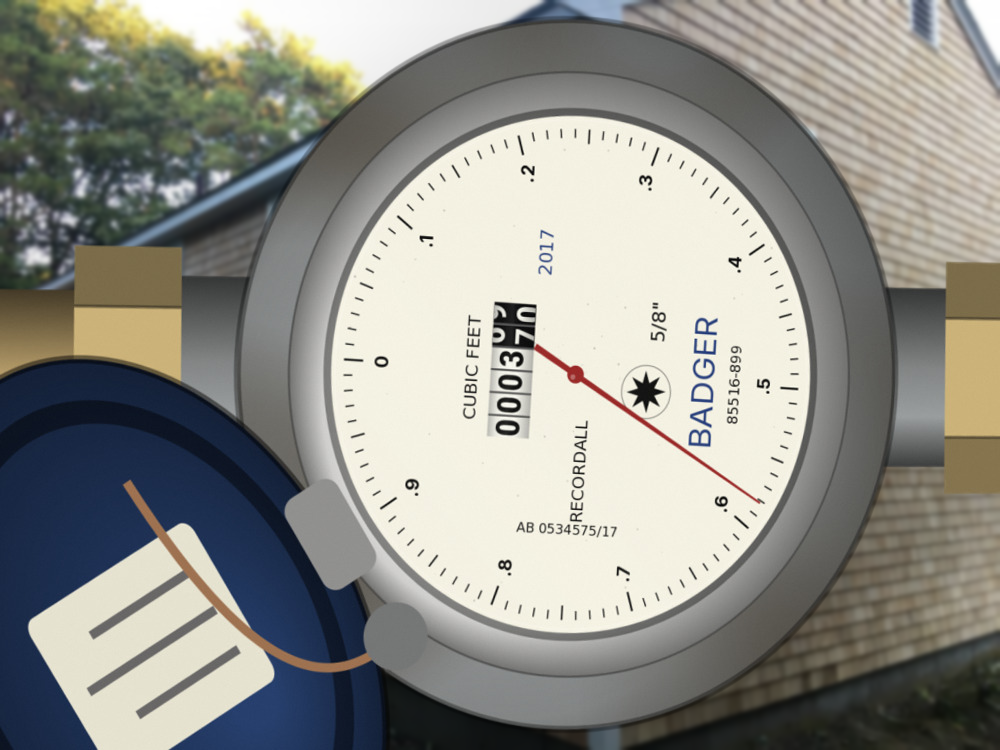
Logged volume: {"value": 369.58, "unit": "ft³"}
